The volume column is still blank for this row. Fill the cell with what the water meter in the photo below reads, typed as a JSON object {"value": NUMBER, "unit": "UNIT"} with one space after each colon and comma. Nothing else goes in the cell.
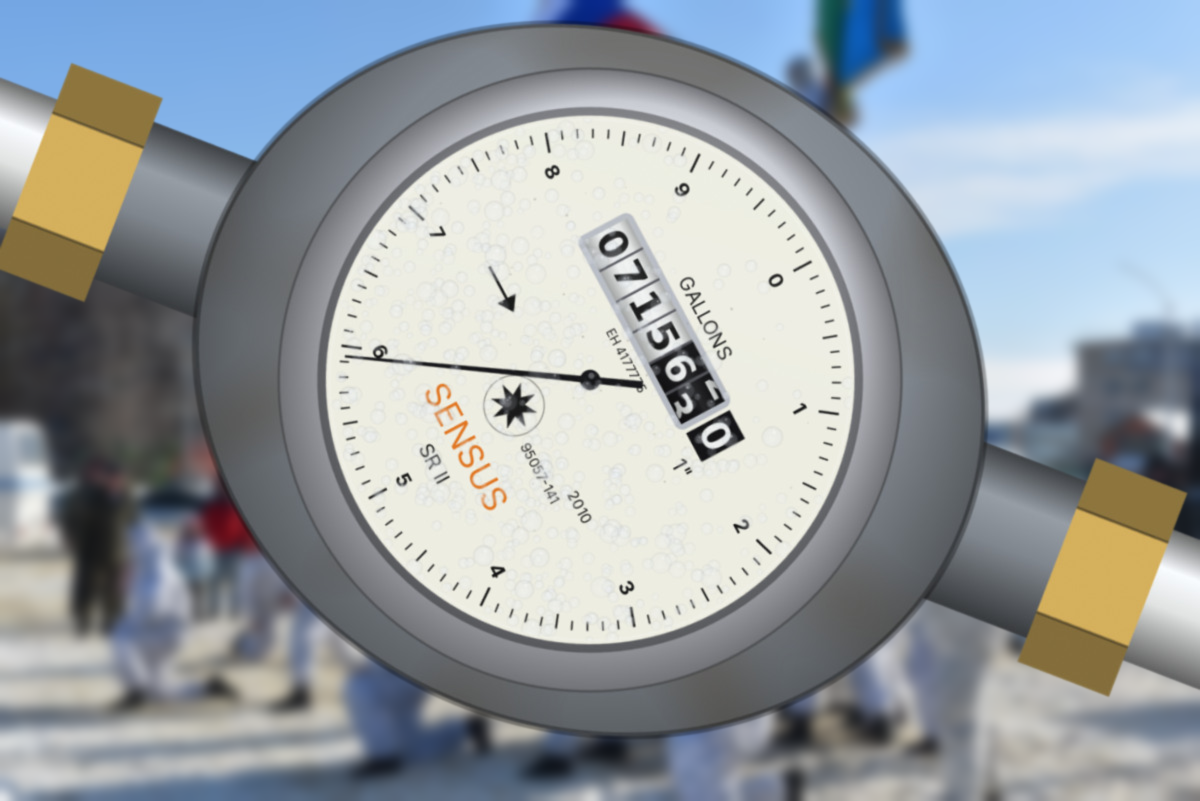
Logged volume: {"value": 715625.9, "unit": "gal"}
